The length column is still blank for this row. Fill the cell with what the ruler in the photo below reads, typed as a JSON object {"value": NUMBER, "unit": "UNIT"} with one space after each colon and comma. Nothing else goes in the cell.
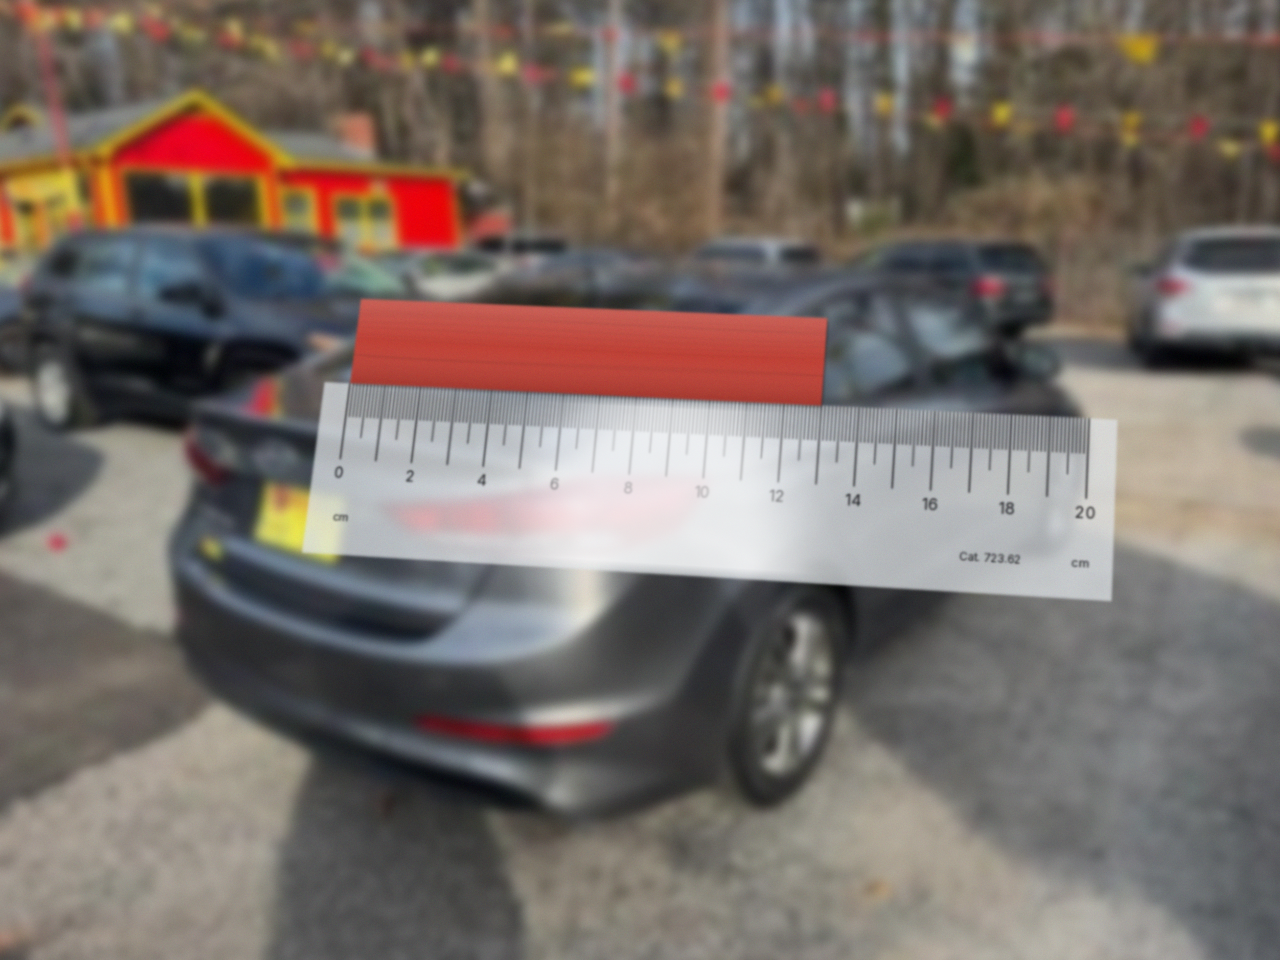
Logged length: {"value": 13, "unit": "cm"}
